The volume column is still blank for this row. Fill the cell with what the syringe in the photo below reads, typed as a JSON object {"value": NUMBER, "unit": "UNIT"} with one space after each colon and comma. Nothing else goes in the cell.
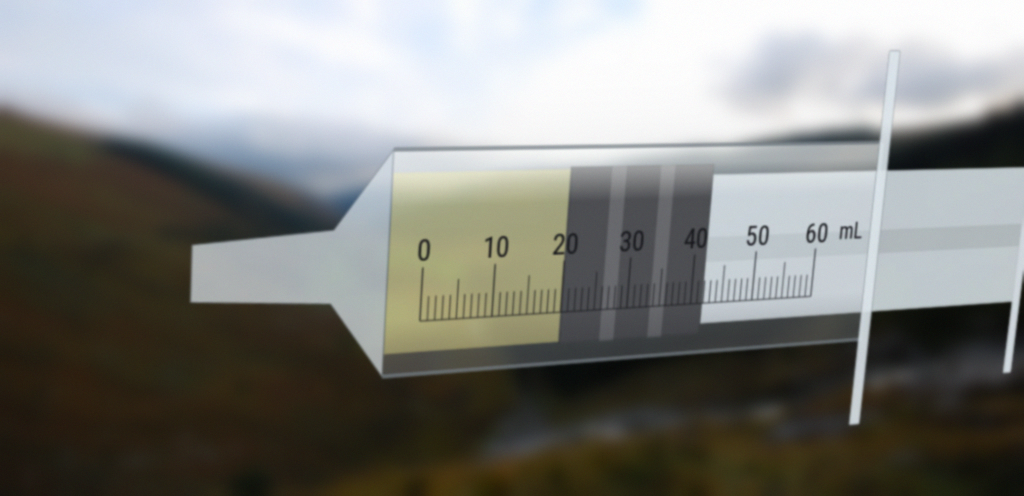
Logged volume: {"value": 20, "unit": "mL"}
